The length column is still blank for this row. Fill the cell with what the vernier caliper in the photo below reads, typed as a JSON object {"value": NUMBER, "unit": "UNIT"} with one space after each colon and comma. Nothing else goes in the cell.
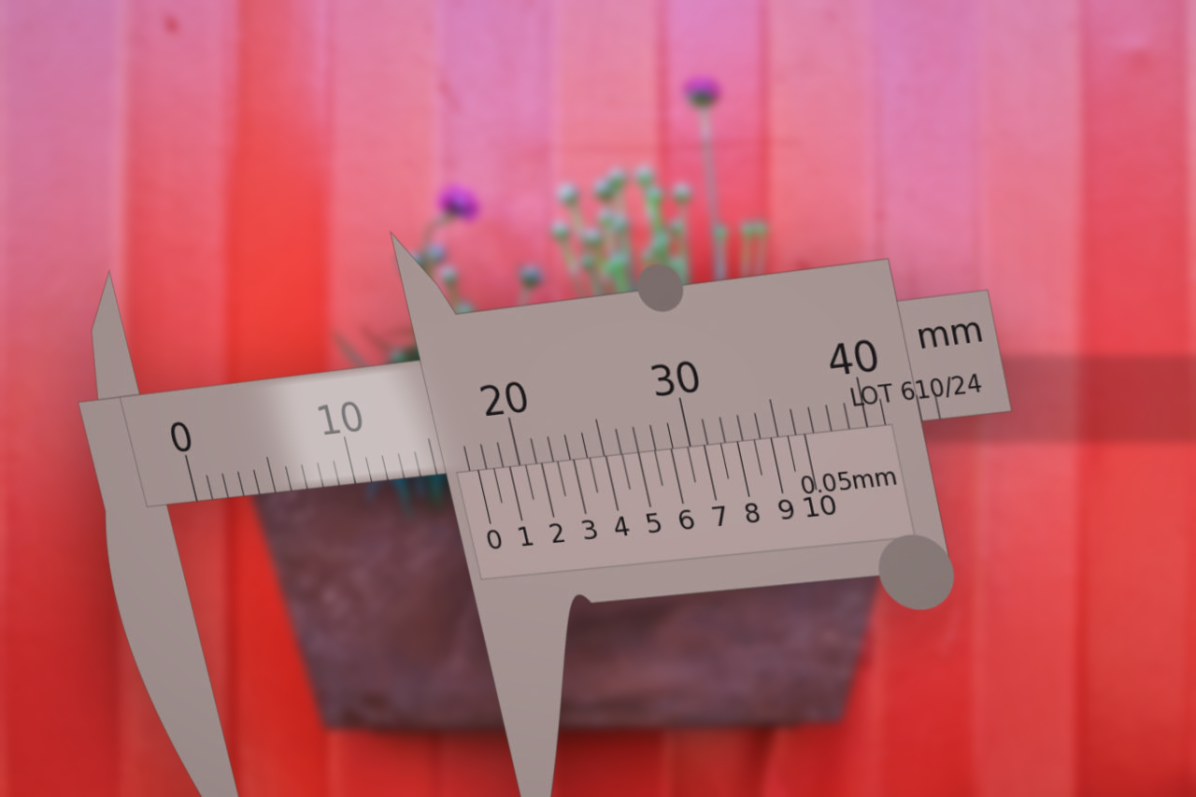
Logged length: {"value": 17.5, "unit": "mm"}
